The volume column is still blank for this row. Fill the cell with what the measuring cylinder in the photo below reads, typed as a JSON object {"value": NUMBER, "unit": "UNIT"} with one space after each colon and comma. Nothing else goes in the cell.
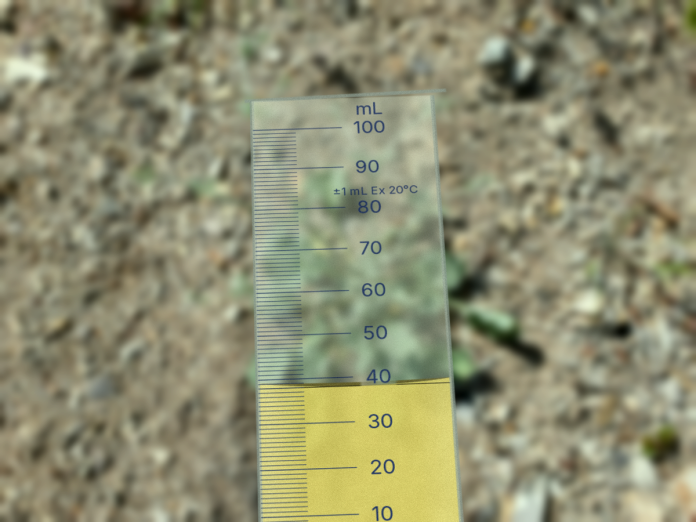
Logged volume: {"value": 38, "unit": "mL"}
